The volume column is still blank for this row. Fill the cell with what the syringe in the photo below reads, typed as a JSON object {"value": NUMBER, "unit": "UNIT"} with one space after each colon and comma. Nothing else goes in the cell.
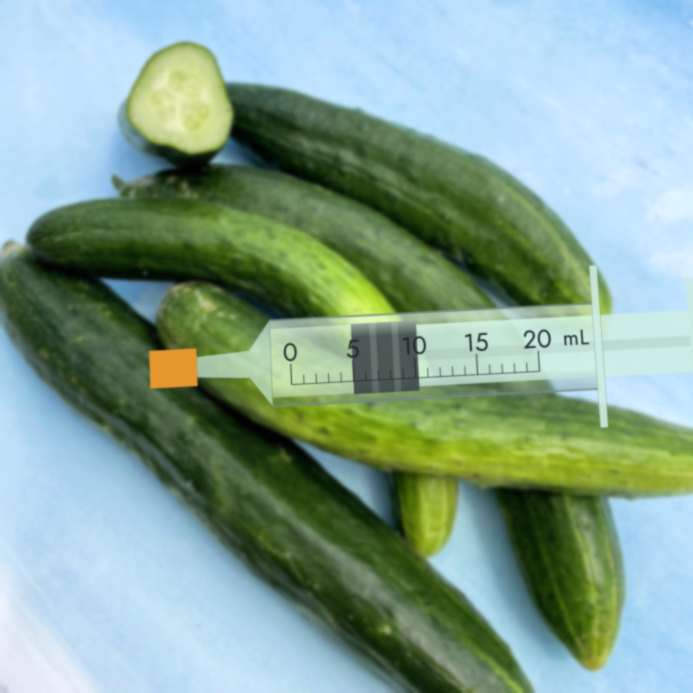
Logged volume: {"value": 5, "unit": "mL"}
